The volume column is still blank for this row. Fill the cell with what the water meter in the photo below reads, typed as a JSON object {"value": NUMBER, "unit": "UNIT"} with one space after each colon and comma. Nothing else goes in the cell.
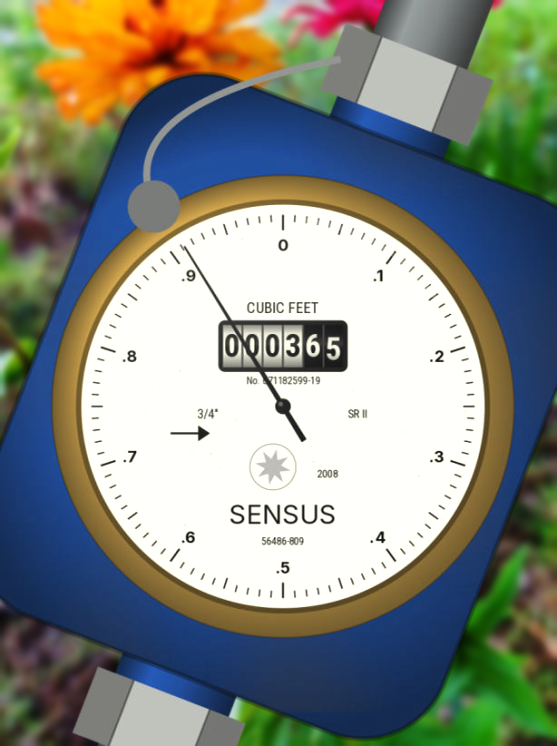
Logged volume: {"value": 364.91, "unit": "ft³"}
